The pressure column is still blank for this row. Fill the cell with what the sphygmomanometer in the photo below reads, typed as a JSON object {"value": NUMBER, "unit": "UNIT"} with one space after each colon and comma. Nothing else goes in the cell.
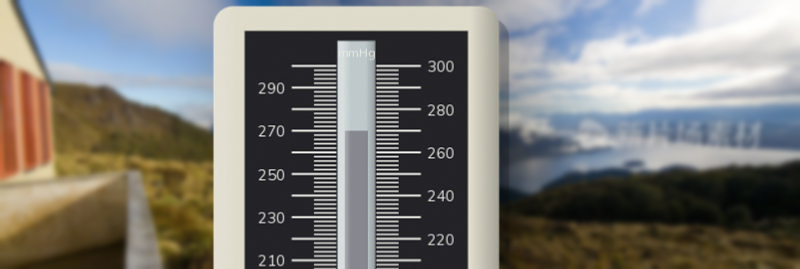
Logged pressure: {"value": 270, "unit": "mmHg"}
